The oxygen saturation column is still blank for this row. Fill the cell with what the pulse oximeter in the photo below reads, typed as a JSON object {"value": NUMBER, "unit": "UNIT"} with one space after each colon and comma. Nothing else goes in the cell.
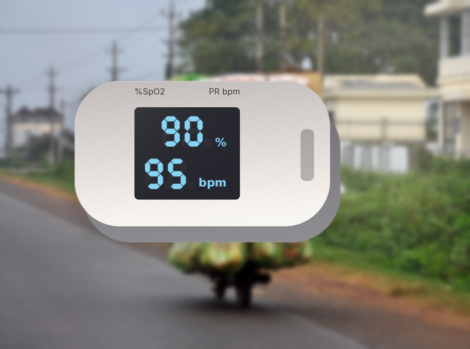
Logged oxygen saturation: {"value": 90, "unit": "%"}
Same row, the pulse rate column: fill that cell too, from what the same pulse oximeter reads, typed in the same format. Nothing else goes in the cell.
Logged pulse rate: {"value": 95, "unit": "bpm"}
